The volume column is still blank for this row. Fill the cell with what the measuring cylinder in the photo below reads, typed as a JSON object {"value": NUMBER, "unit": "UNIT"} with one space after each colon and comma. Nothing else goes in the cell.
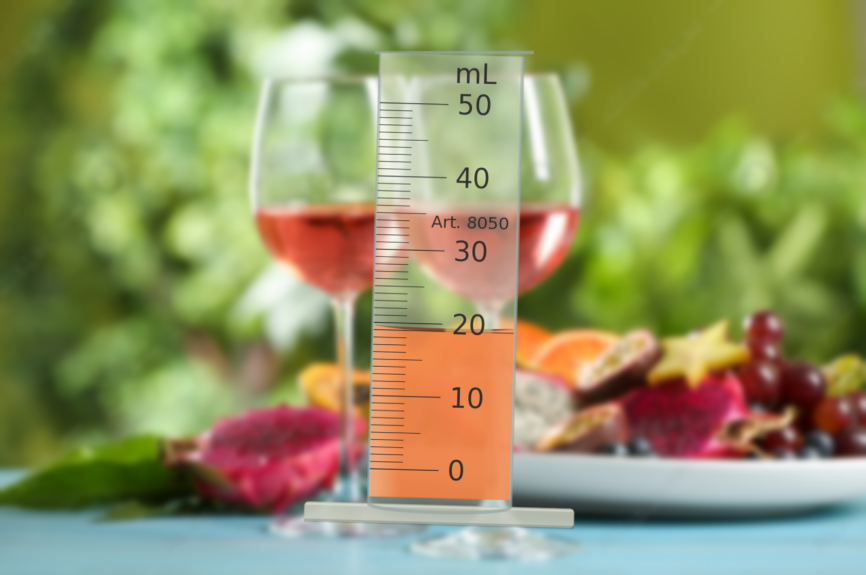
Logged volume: {"value": 19, "unit": "mL"}
